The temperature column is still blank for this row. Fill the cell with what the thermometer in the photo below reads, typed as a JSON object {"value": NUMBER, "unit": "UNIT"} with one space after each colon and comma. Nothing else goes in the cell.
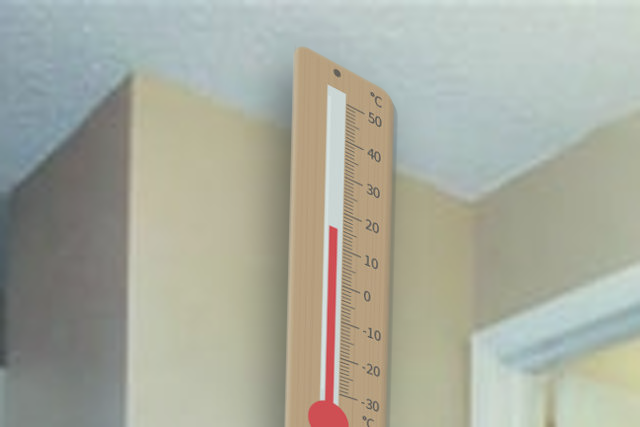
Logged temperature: {"value": 15, "unit": "°C"}
